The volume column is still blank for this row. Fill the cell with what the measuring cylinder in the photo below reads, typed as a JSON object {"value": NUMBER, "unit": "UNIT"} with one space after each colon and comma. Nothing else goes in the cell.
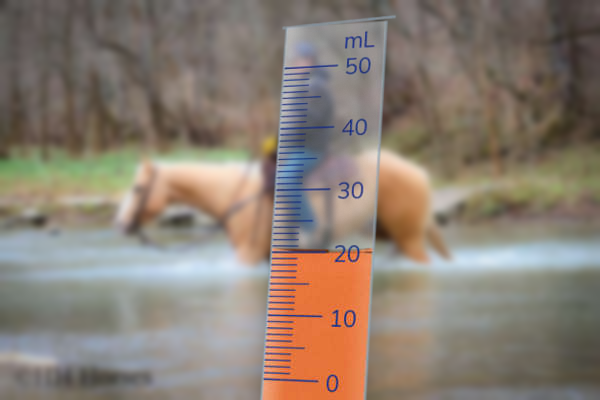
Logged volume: {"value": 20, "unit": "mL"}
